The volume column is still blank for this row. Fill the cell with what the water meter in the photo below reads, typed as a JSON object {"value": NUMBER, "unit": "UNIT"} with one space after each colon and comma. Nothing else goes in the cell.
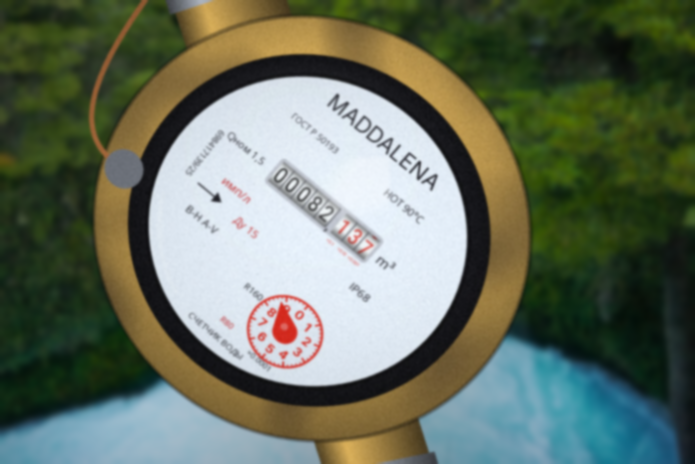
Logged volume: {"value": 82.1368, "unit": "m³"}
